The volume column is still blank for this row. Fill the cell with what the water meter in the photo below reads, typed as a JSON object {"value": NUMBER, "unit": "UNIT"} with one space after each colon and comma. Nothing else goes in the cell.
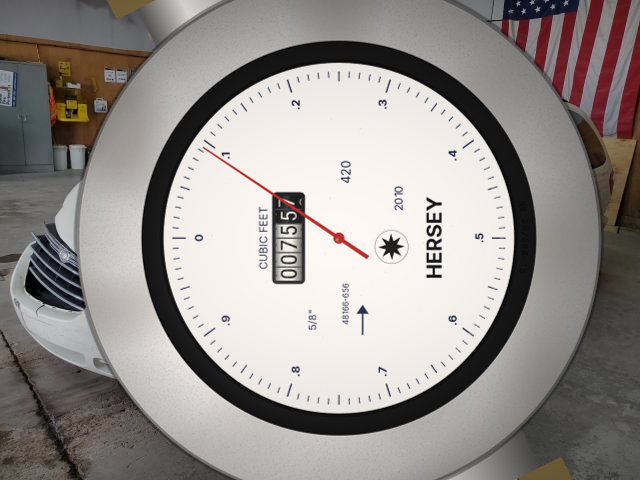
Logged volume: {"value": 7557.09, "unit": "ft³"}
